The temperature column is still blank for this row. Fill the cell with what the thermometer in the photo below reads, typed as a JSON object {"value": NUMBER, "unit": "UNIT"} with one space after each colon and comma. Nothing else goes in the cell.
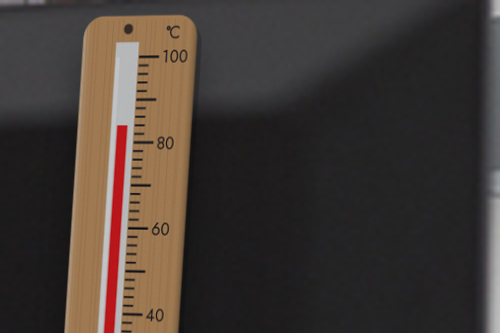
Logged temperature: {"value": 84, "unit": "°C"}
